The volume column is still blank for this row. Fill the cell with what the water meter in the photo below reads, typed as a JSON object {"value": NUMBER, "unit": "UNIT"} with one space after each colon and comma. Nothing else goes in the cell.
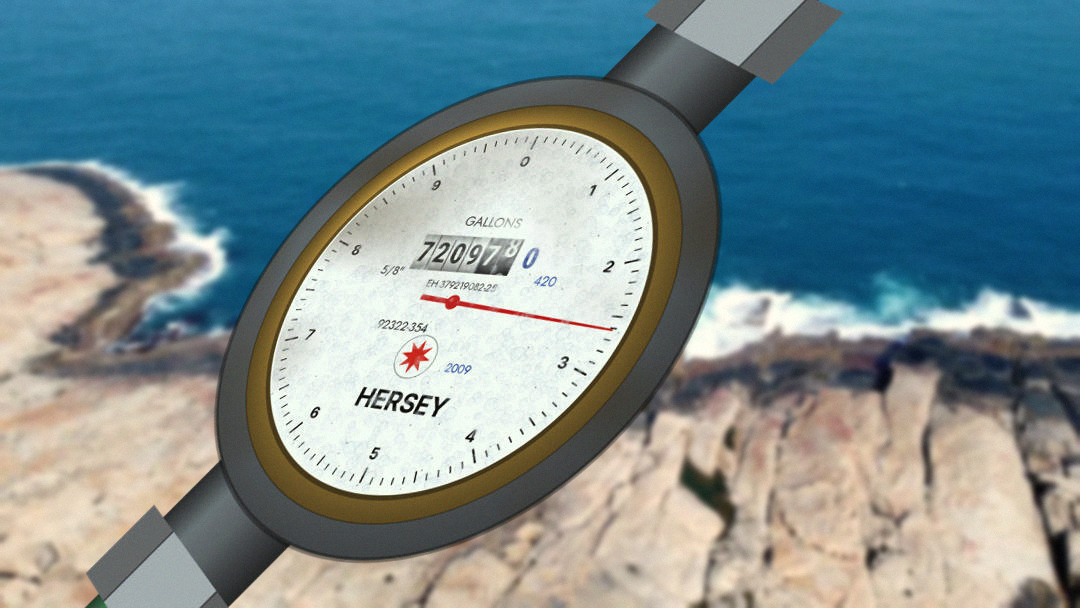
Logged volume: {"value": 7209782.6, "unit": "gal"}
